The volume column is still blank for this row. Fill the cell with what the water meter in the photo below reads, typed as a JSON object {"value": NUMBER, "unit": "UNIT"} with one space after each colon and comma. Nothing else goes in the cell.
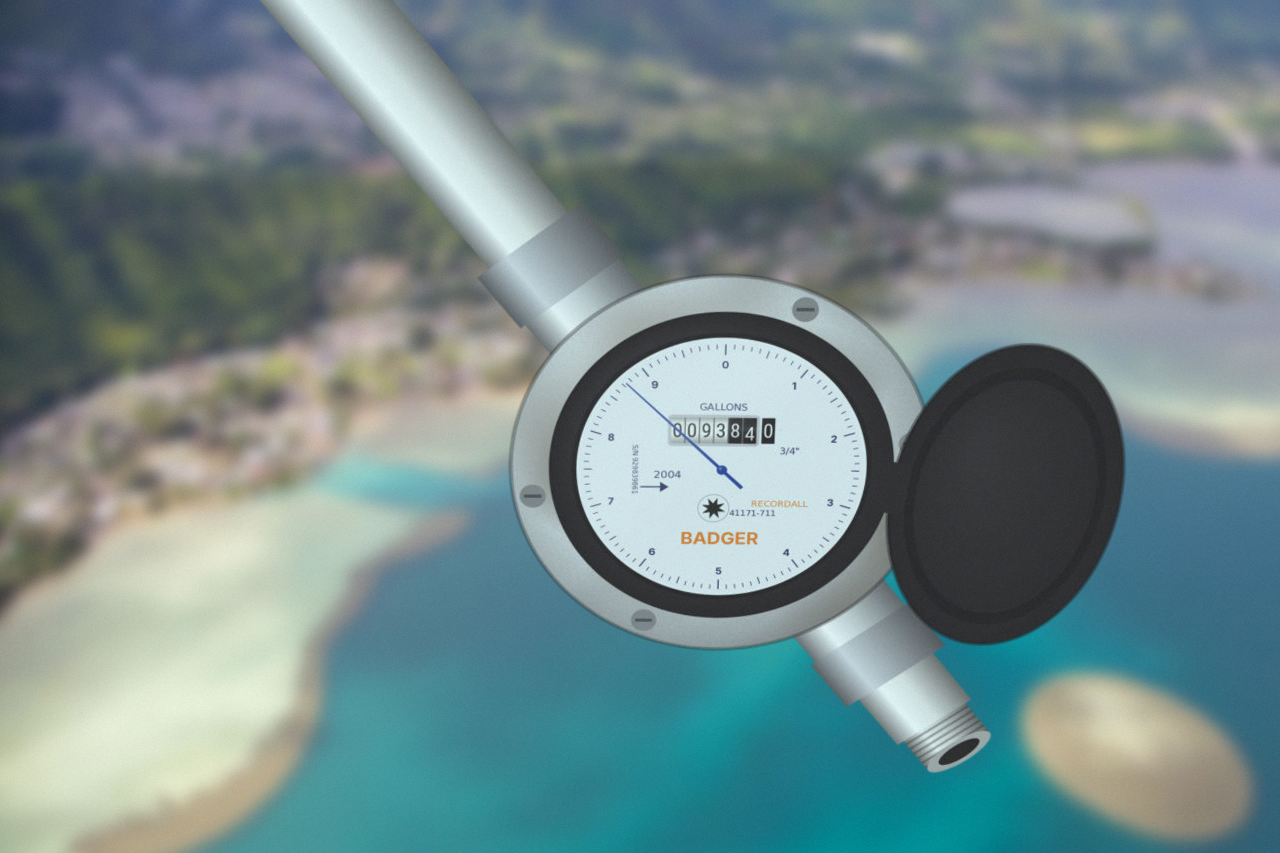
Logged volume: {"value": 93838.7, "unit": "gal"}
